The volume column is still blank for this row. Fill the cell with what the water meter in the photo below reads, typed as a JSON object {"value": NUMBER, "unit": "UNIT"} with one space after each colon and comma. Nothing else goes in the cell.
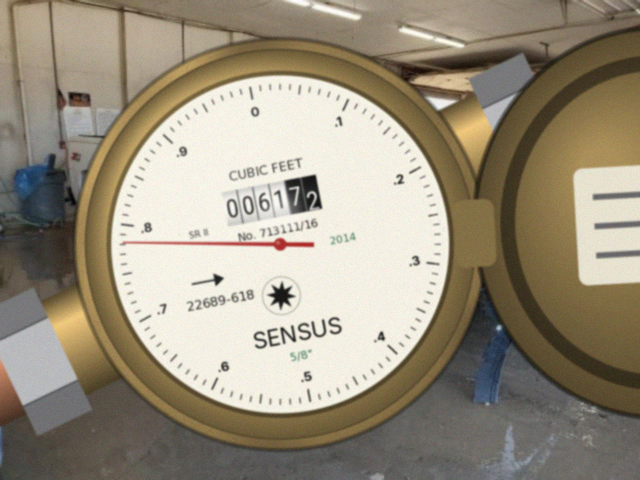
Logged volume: {"value": 6171.78, "unit": "ft³"}
